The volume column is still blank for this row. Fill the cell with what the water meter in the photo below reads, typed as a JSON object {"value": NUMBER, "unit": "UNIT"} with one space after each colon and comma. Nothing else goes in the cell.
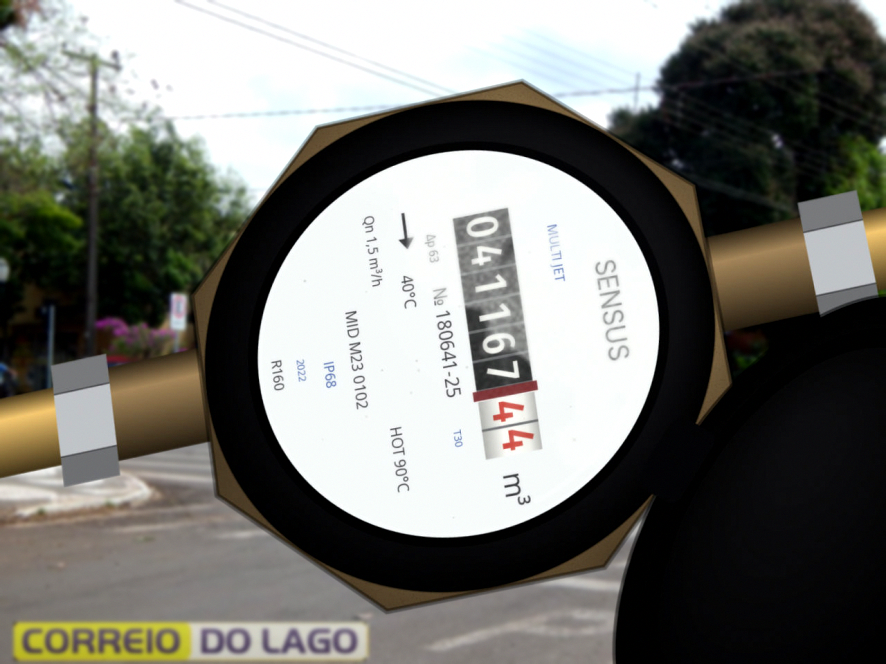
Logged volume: {"value": 41167.44, "unit": "m³"}
